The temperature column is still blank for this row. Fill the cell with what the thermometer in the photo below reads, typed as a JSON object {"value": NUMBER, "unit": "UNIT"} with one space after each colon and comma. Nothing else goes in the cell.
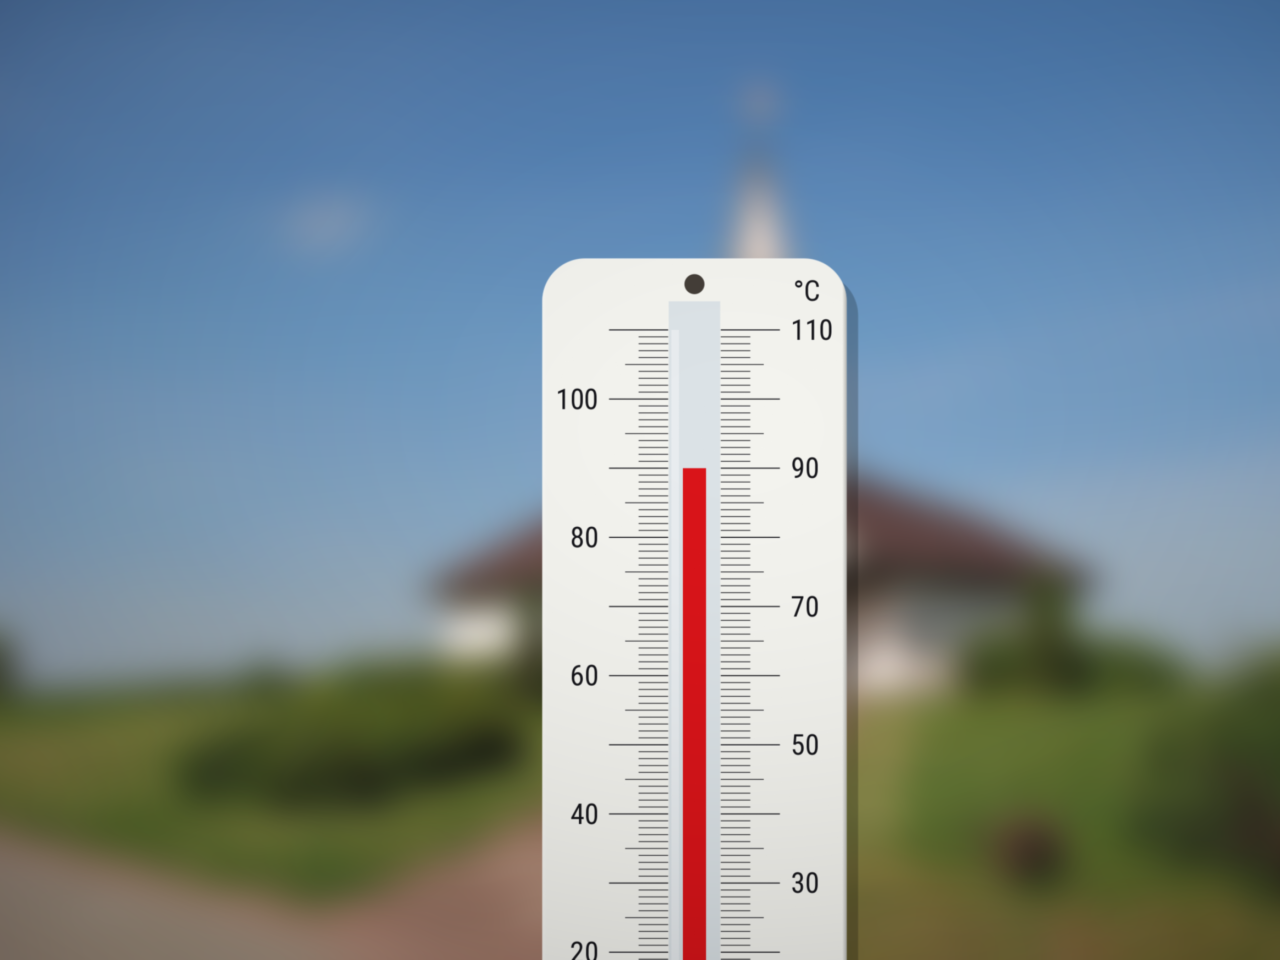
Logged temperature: {"value": 90, "unit": "°C"}
